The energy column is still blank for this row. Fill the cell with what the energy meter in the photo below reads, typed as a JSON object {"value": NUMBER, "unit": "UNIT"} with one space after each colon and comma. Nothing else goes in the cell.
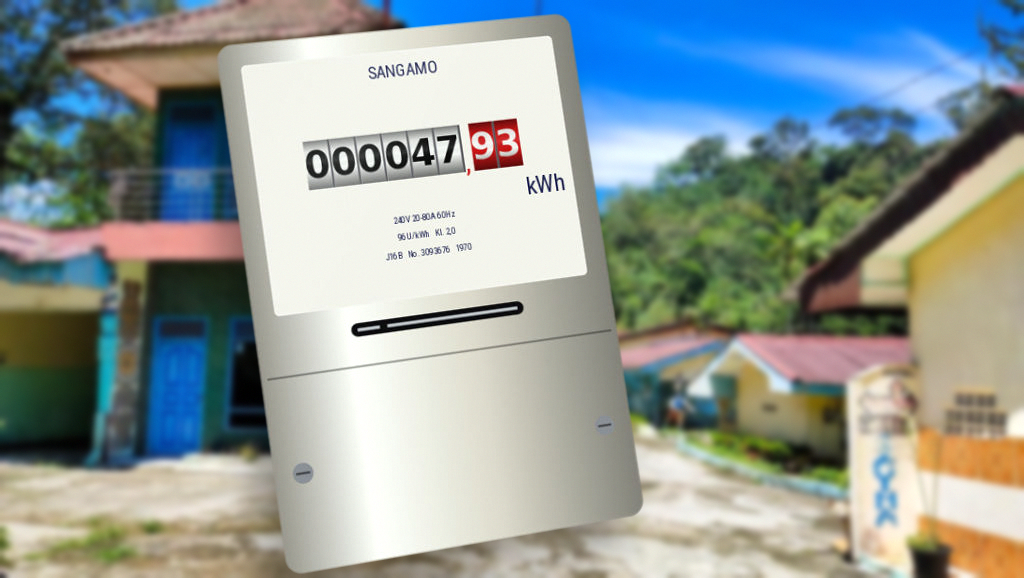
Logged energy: {"value": 47.93, "unit": "kWh"}
